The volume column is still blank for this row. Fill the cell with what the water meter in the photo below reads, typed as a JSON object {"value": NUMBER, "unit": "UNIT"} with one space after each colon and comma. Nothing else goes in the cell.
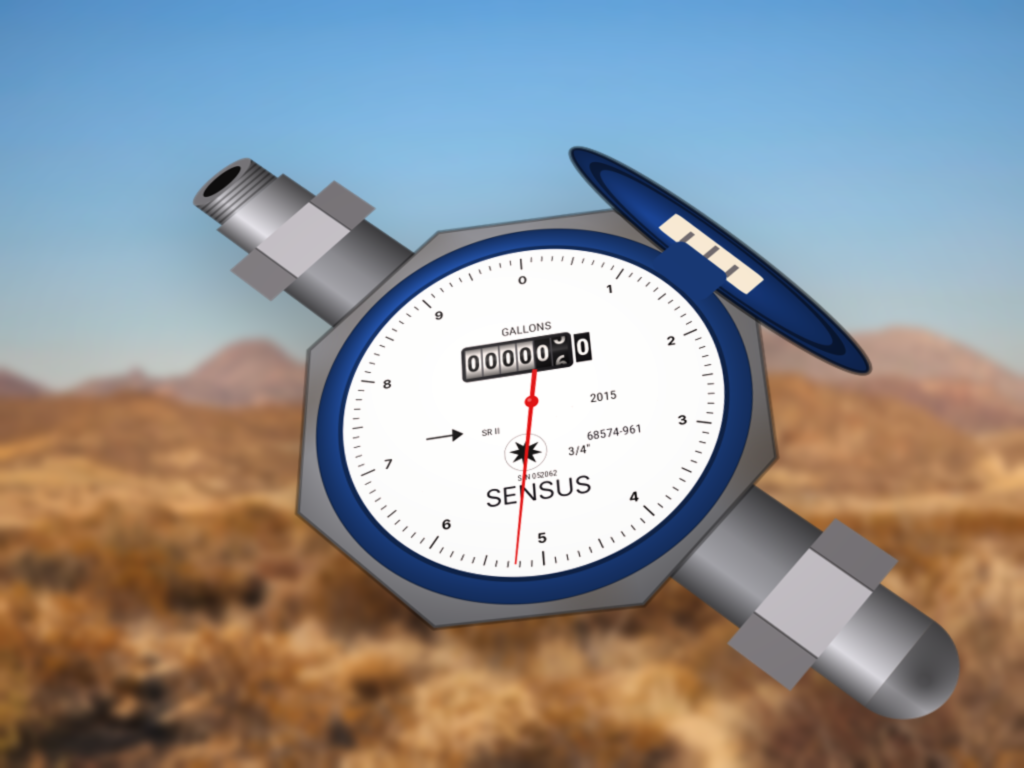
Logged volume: {"value": 55.2, "unit": "gal"}
